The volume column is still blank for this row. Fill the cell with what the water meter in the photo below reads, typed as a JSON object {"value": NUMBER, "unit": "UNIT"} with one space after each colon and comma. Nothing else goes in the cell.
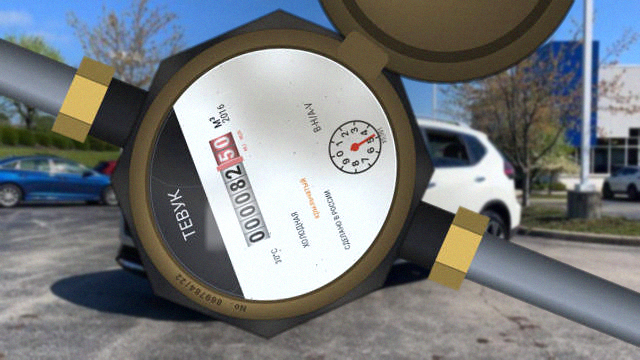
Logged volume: {"value": 82.504, "unit": "m³"}
